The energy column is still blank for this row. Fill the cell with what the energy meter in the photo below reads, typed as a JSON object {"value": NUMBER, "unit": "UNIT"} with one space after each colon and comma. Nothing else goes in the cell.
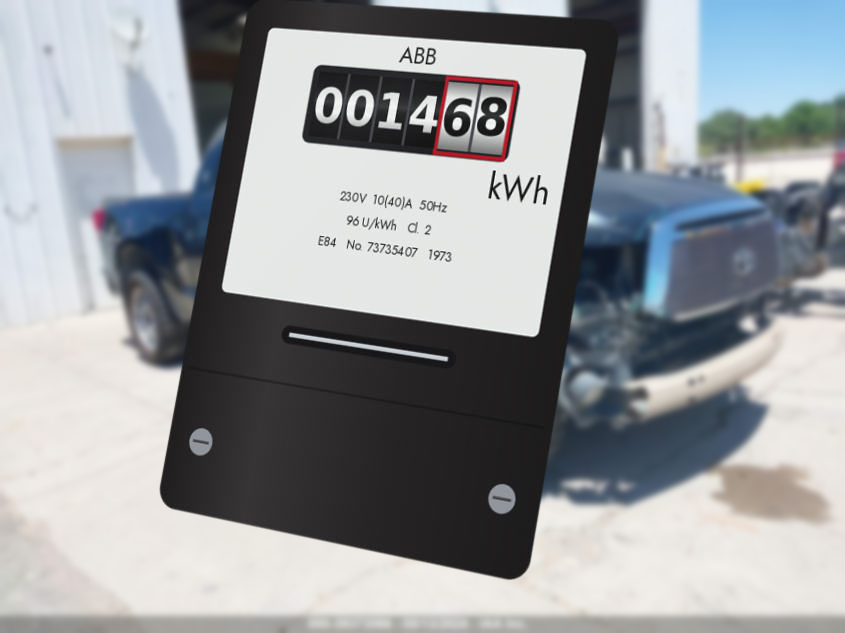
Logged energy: {"value": 14.68, "unit": "kWh"}
